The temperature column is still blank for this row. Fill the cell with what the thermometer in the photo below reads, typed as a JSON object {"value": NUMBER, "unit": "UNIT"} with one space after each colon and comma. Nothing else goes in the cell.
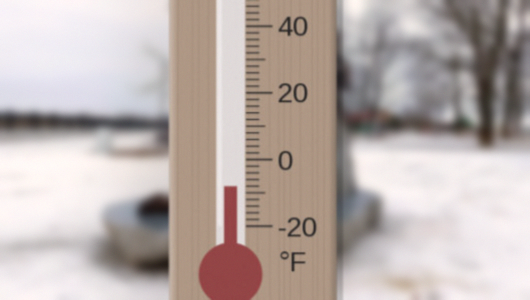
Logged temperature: {"value": -8, "unit": "°F"}
